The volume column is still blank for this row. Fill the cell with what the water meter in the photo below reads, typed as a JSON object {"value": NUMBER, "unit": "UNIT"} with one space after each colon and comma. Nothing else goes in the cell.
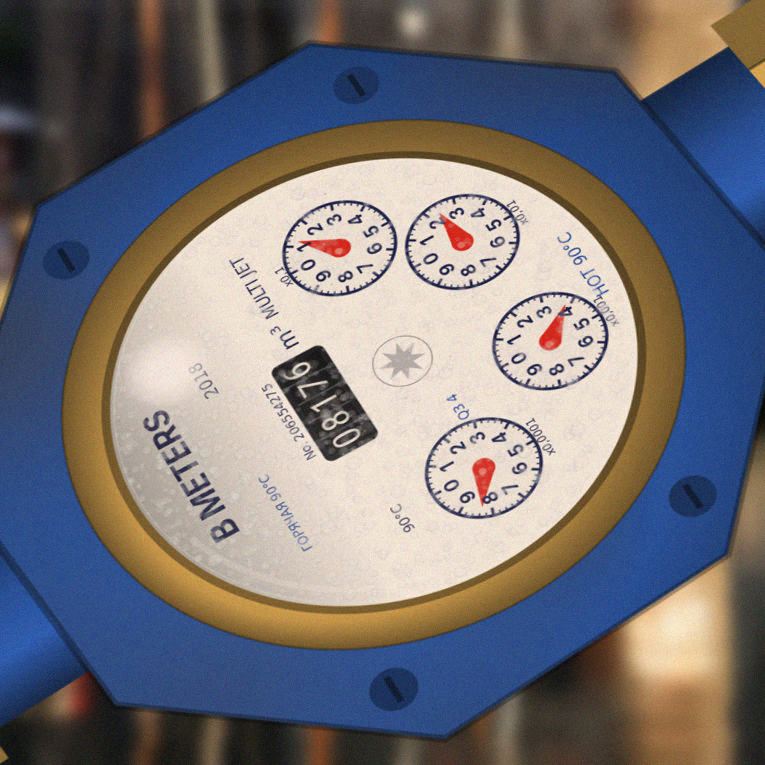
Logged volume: {"value": 8176.1238, "unit": "m³"}
